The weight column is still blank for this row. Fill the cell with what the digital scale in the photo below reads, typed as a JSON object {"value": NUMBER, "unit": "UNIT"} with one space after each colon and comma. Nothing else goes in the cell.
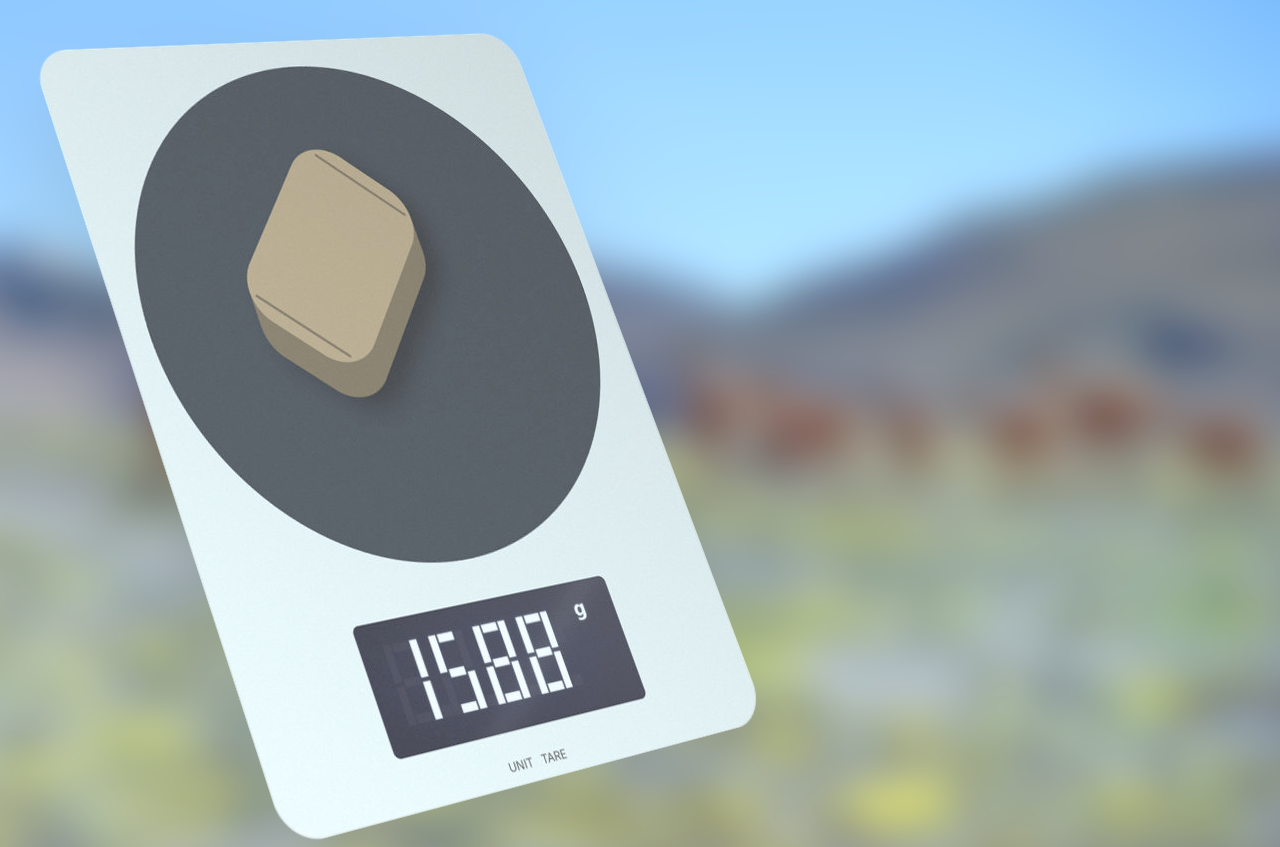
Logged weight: {"value": 1588, "unit": "g"}
